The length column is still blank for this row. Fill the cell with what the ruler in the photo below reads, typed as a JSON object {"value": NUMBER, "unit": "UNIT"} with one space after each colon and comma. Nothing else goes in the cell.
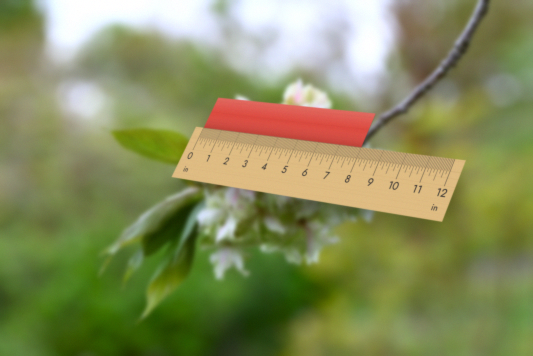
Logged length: {"value": 8, "unit": "in"}
